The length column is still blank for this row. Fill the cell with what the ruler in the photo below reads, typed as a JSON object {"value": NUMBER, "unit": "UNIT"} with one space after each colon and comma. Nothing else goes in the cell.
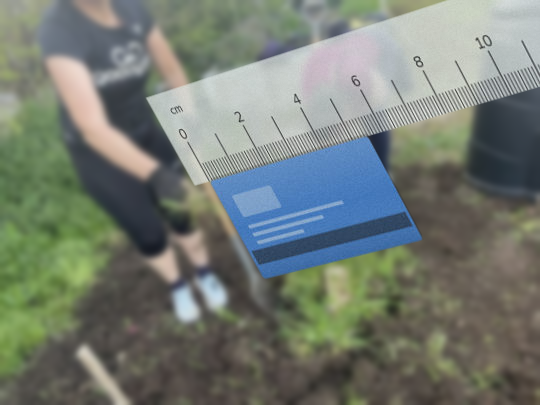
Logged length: {"value": 5.5, "unit": "cm"}
